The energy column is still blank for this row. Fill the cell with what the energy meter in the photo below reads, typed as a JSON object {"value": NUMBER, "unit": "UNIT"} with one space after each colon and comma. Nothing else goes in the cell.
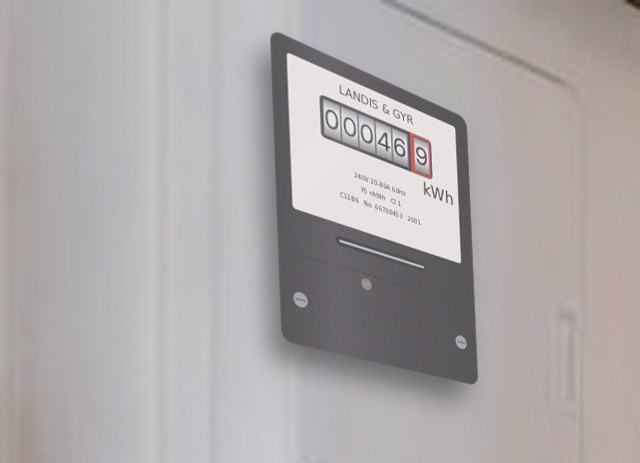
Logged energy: {"value": 46.9, "unit": "kWh"}
